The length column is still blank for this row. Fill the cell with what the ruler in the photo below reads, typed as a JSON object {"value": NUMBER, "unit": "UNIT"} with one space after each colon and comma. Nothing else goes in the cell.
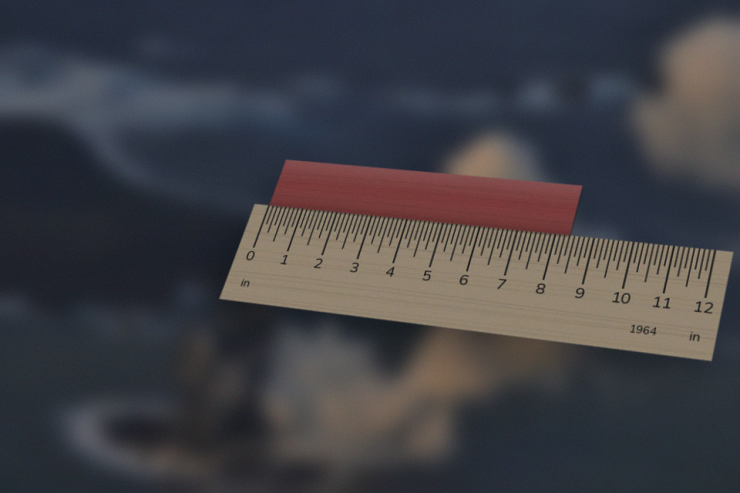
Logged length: {"value": 8.375, "unit": "in"}
